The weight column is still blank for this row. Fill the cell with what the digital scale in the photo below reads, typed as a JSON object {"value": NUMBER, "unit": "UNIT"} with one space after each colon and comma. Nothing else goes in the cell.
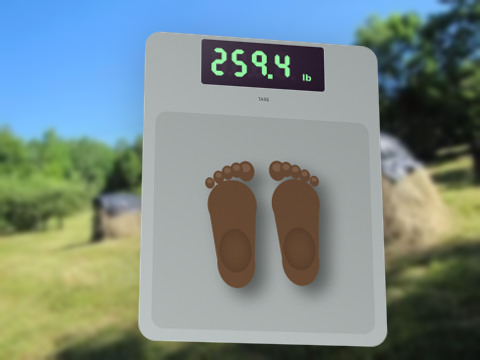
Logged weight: {"value": 259.4, "unit": "lb"}
